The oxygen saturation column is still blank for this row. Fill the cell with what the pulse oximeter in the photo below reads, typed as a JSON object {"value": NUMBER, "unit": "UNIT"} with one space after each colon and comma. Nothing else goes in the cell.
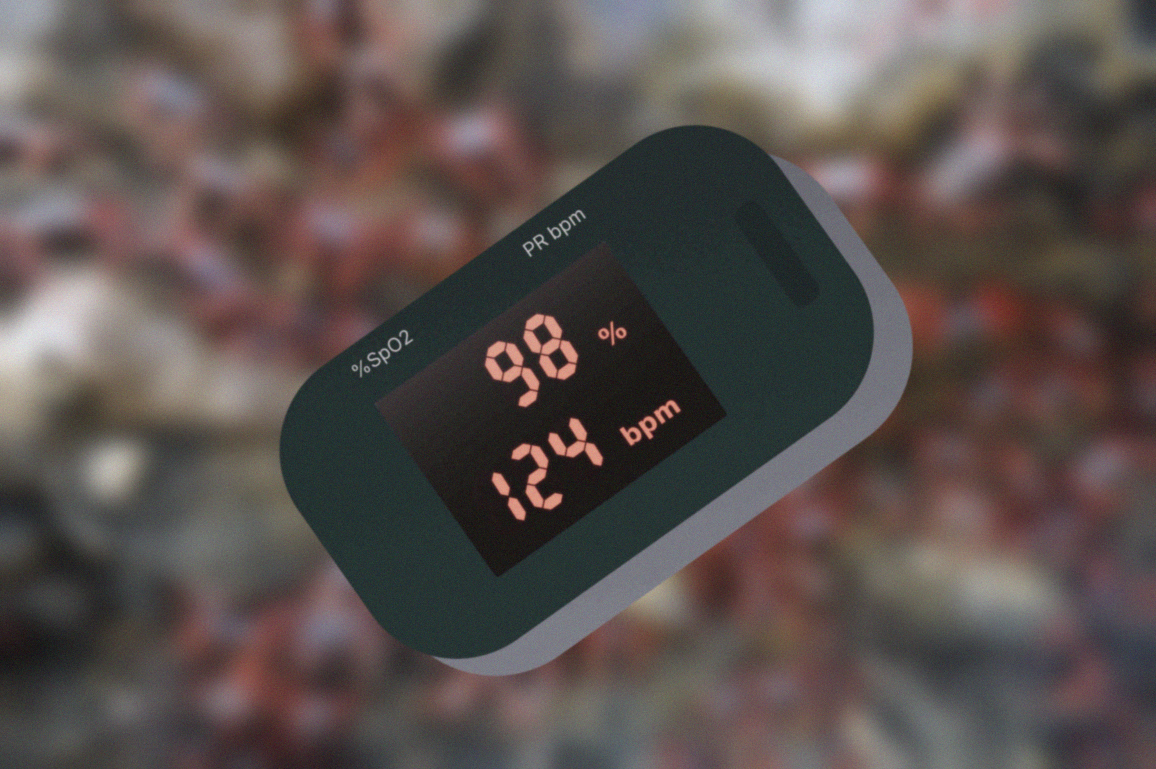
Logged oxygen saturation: {"value": 98, "unit": "%"}
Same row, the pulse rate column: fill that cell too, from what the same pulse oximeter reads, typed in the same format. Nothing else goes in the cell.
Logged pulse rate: {"value": 124, "unit": "bpm"}
